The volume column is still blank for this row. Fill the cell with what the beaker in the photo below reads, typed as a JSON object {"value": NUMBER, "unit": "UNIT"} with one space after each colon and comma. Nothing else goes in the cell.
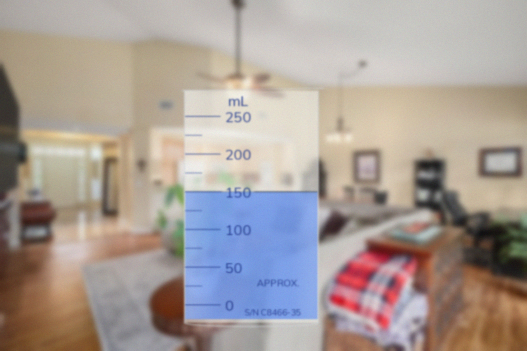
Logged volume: {"value": 150, "unit": "mL"}
